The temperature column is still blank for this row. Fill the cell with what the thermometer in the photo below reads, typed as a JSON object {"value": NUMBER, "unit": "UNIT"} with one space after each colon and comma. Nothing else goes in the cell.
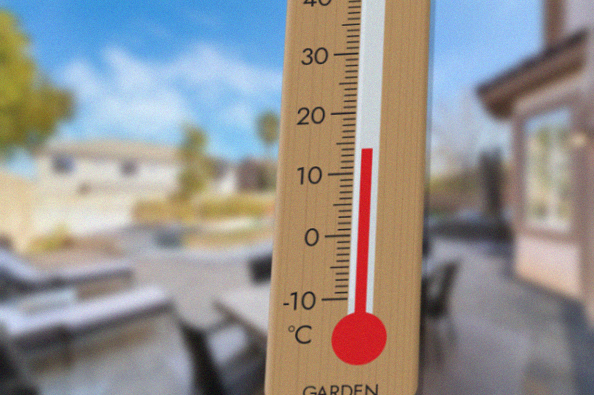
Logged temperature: {"value": 14, "unit": "°C"}
